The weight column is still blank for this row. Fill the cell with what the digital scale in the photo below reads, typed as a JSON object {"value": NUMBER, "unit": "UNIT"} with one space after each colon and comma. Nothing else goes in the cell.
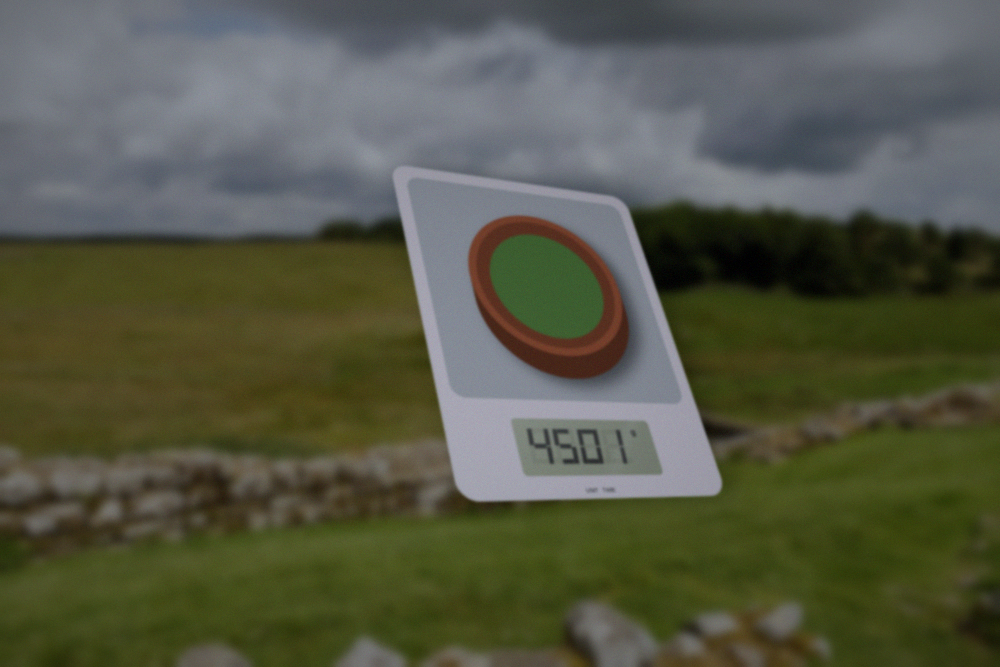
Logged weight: {"value": 4501, "unit": "g"}
